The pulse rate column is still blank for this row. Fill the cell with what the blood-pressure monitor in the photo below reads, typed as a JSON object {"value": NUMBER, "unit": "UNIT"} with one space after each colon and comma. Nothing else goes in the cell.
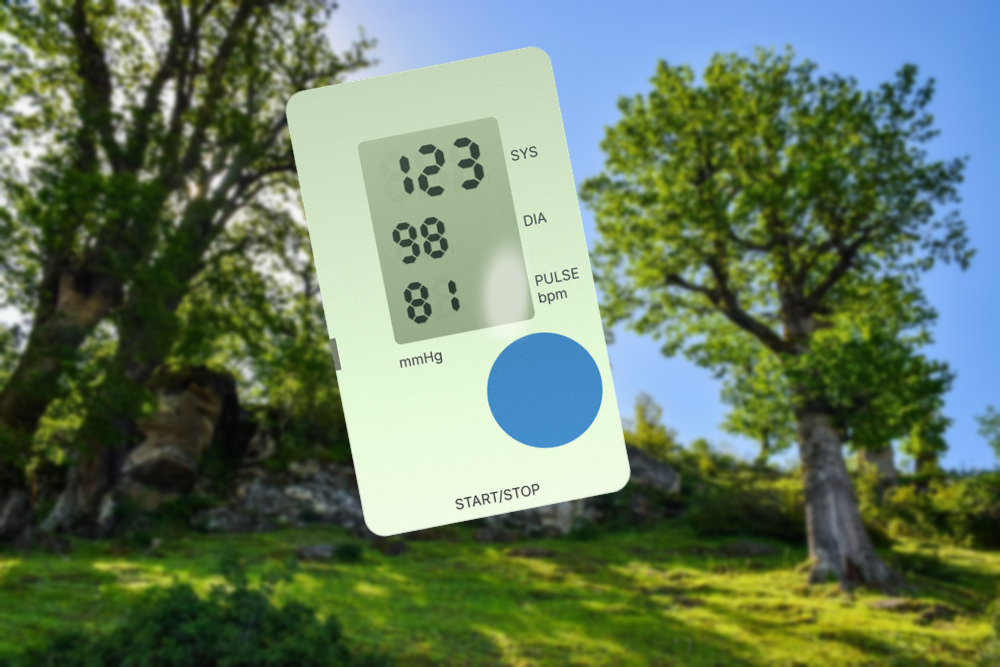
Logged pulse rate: {"value": 81, "unit": "bpm"}
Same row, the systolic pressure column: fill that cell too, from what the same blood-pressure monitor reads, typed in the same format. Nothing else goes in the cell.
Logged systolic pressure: {"value": 123, "unit": "mmHg"}
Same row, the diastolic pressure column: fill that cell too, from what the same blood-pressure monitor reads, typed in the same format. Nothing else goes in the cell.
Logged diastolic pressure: {"value": 98, "unit": "mmHg"}
